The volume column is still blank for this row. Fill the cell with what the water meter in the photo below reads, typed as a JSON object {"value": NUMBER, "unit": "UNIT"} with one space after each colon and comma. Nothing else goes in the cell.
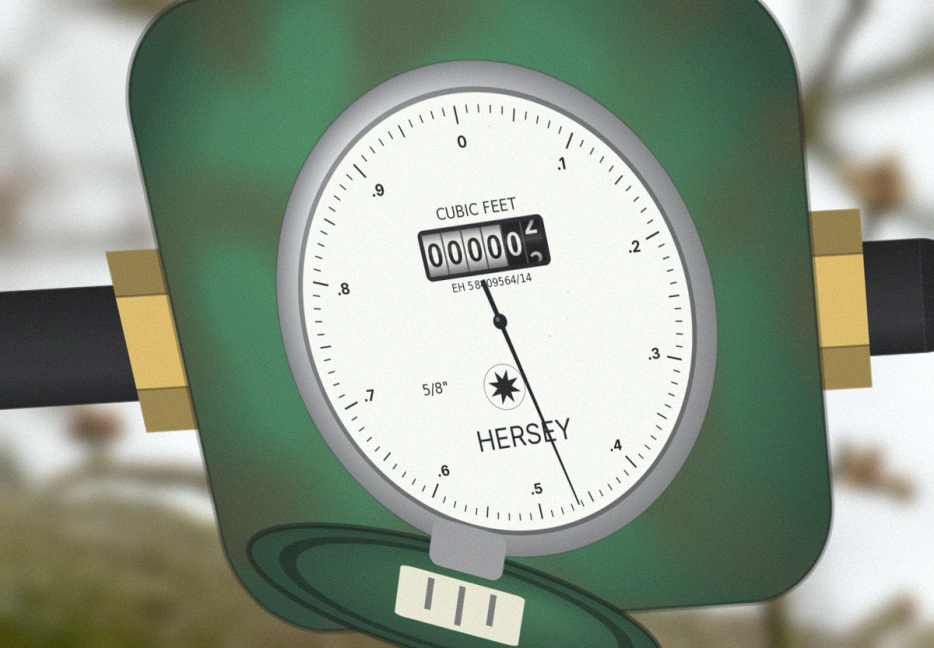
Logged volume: {"value": 2.46, "unit": "ft³"}
